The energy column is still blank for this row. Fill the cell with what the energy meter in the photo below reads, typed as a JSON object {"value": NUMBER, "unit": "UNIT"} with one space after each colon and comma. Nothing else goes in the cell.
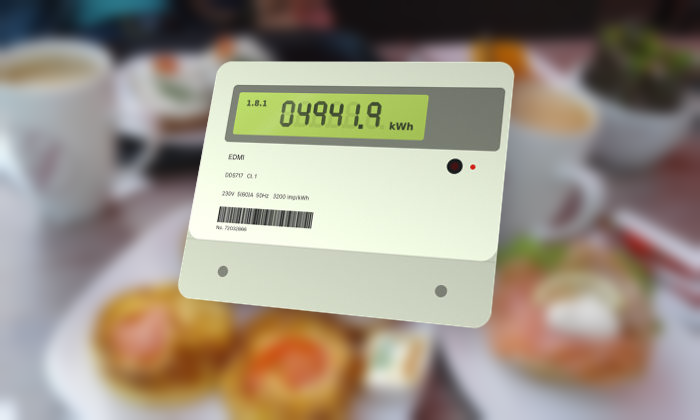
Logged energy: {"value": 4941.9, "unit": "kWh"}
